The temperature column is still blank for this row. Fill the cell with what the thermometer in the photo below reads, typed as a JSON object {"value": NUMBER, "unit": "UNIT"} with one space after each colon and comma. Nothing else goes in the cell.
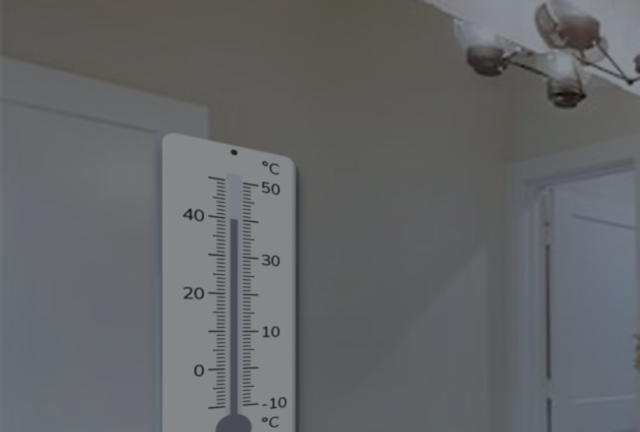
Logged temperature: {"value": 40, "unit": "°C"}
